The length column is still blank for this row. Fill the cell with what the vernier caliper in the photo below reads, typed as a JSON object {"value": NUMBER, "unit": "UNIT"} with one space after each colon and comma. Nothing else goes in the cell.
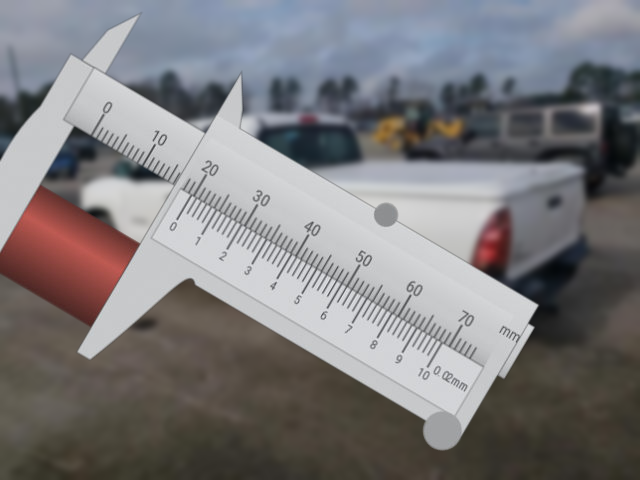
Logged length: {"value": 19.6, "unit": "mm"}
